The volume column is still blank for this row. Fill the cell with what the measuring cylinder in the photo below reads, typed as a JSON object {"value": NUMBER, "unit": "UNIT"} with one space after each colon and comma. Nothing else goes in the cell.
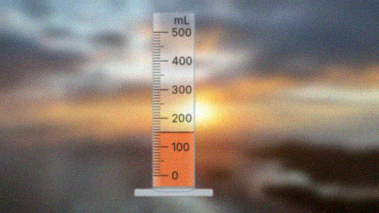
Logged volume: {"value": 150, "unit": "mL"}
